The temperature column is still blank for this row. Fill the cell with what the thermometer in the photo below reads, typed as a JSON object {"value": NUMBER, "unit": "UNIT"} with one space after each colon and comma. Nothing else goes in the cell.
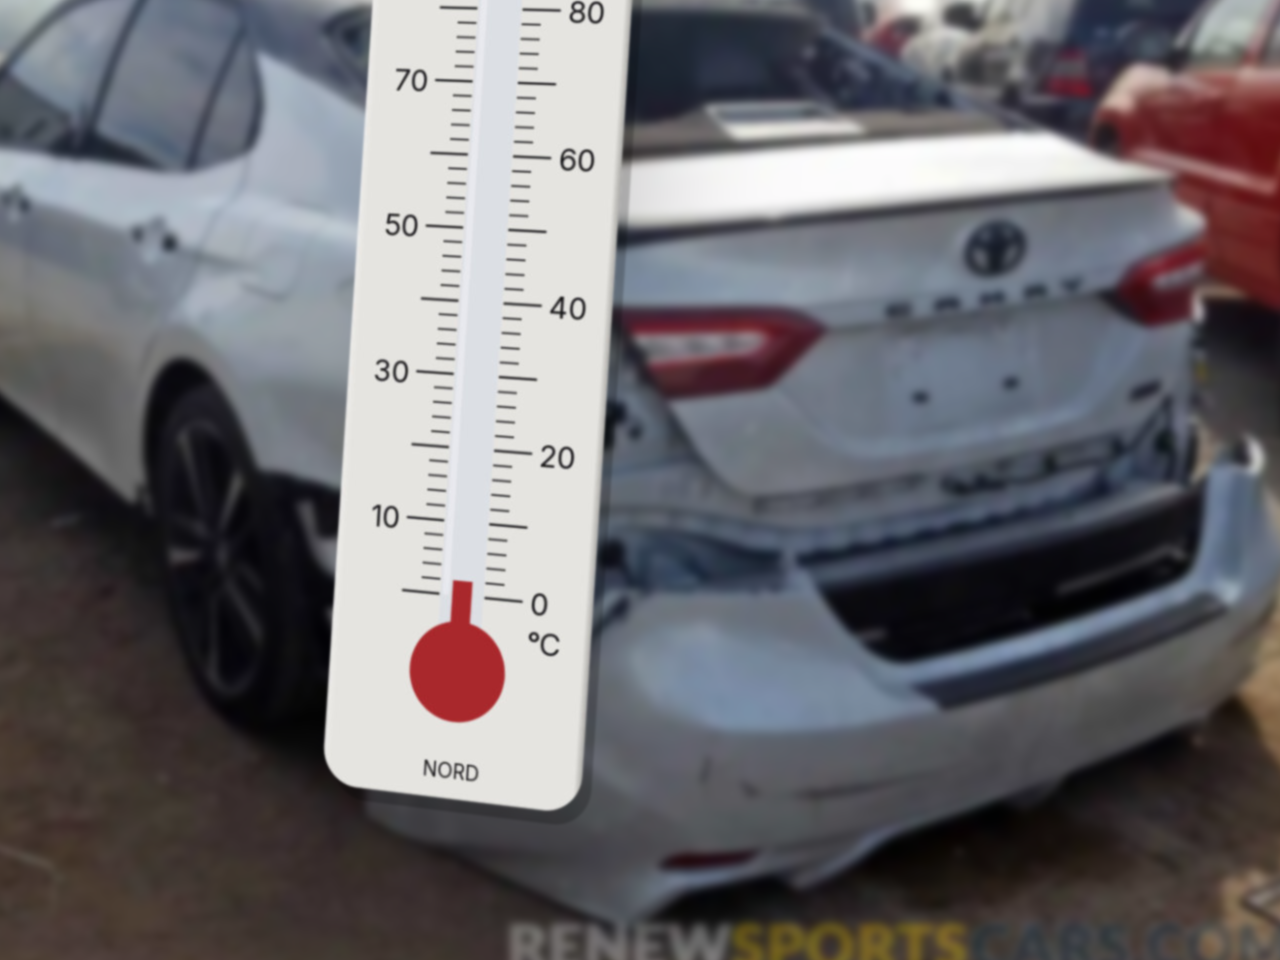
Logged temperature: {"value": 2, "unit": "°C"}
